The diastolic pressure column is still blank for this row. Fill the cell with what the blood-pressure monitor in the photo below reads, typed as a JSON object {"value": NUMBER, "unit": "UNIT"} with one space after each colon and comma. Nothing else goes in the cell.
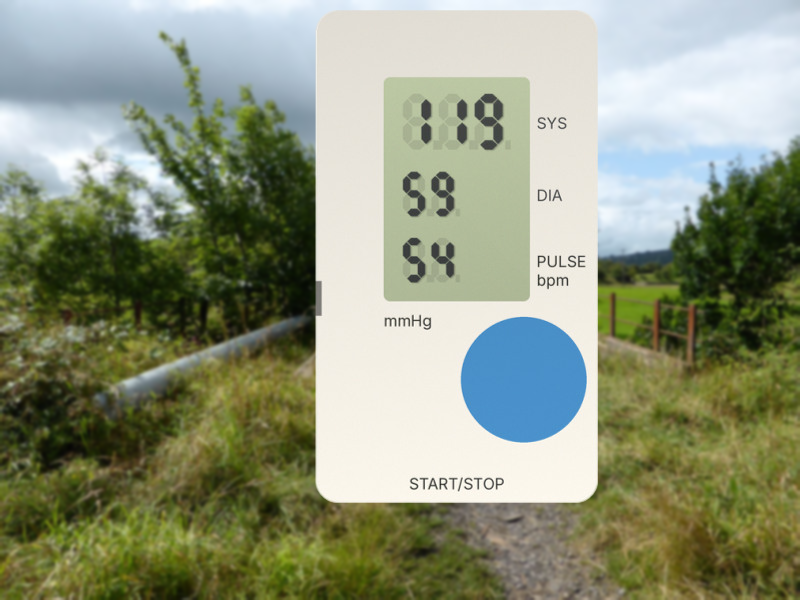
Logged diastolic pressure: {"value": 59, "unit": "mmHg"}
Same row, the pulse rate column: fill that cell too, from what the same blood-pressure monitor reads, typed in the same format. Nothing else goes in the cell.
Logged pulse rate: {"value": 54, "unit": "bpm"}
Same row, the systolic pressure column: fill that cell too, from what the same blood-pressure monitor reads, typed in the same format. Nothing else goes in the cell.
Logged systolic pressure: {"value": 119, "unit": "mmHg"}
